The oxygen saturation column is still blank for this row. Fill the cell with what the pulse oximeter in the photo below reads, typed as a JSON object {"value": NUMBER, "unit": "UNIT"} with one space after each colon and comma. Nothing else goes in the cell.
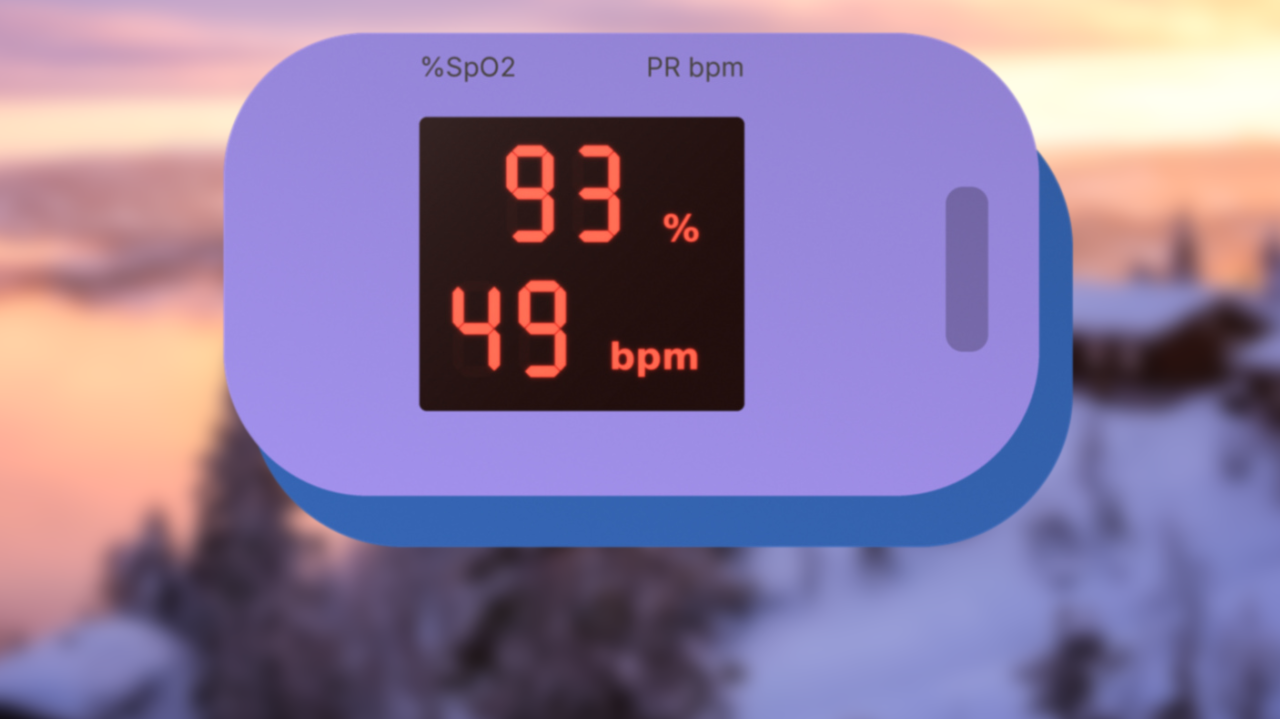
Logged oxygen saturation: {"value": 93, "unit": "%"}
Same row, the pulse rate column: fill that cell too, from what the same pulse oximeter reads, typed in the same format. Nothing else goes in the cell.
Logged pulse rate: {"value": 49, "unit": "bpm"}
